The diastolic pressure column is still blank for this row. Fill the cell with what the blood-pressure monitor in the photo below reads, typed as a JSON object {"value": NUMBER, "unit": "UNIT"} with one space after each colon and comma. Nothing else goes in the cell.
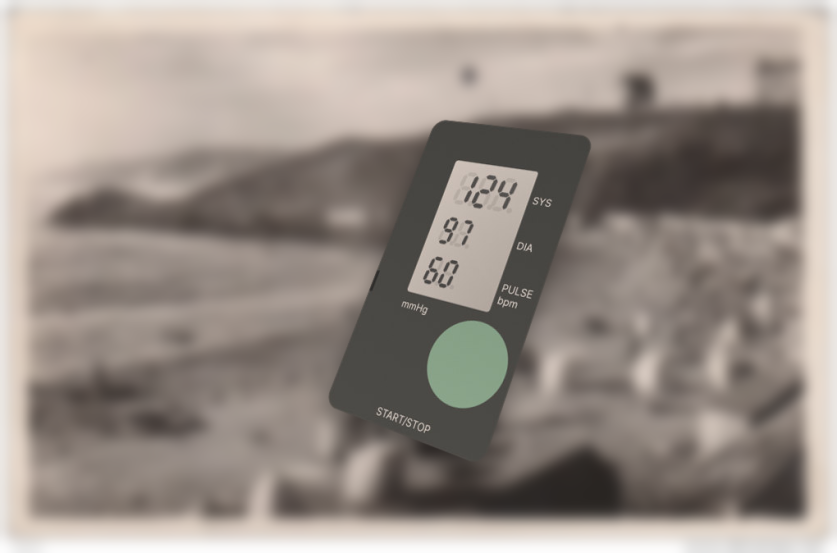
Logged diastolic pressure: {"value": 97, "unit": "mmHg"}
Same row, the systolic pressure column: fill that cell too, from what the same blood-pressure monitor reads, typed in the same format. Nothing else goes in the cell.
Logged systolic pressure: {"value": 124, "unit": "mmHg"}
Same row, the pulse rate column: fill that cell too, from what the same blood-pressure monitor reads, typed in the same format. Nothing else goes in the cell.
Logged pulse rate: {"value": 60, "unit": "bpm"}
